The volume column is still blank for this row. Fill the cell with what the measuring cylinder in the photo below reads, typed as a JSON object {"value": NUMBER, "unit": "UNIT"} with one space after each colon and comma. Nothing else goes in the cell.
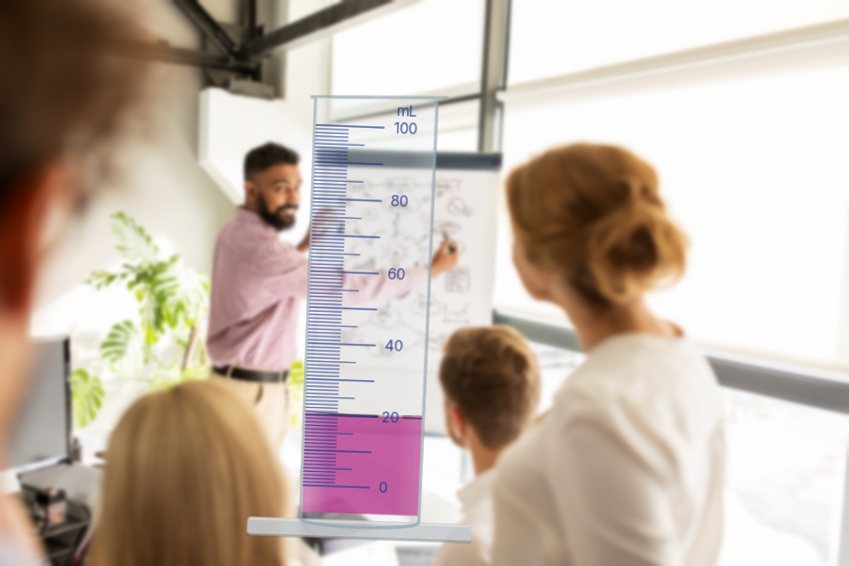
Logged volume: {"value": 20, "unit": "mL"}
